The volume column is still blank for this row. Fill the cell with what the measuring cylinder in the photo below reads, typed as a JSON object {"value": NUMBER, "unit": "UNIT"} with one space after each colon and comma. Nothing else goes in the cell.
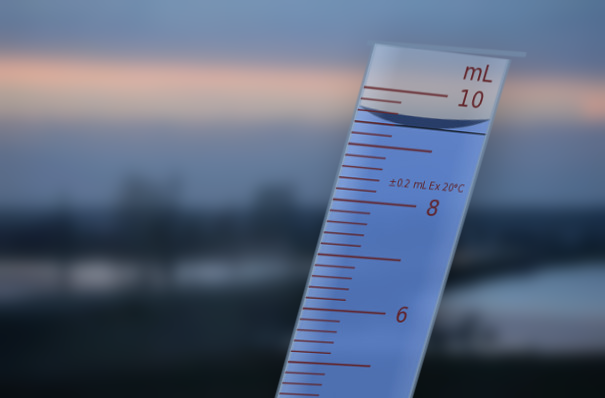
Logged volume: {"value": 9.4, "unit": "mL"}
